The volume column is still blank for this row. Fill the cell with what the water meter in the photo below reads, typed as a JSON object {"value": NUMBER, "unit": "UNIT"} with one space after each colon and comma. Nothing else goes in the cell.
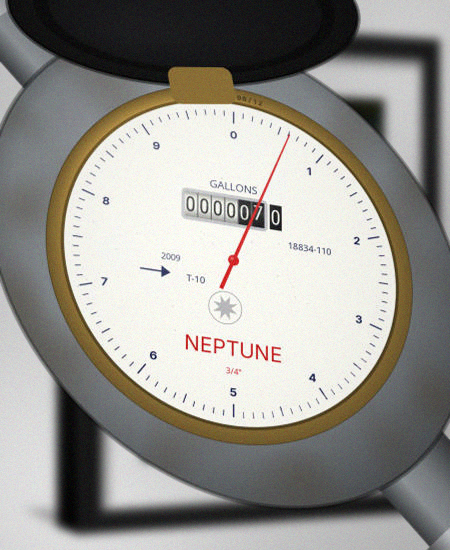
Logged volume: {"value": 70.6, "unit": "gal"}
